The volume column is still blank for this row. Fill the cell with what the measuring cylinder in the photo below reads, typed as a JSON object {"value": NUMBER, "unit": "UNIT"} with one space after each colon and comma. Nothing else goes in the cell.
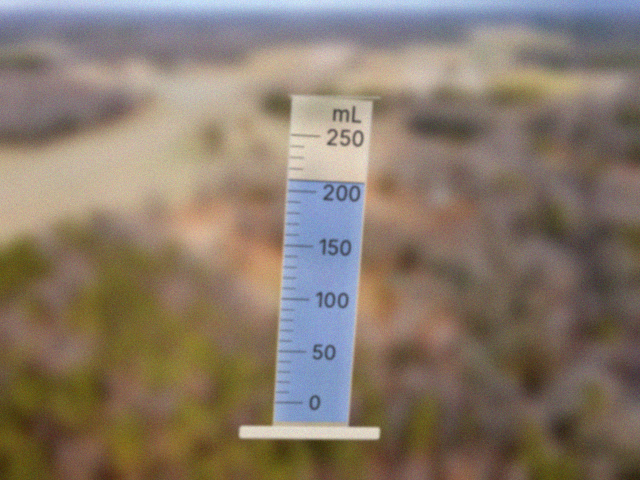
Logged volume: {"value": 210, "unit": "mL"}
